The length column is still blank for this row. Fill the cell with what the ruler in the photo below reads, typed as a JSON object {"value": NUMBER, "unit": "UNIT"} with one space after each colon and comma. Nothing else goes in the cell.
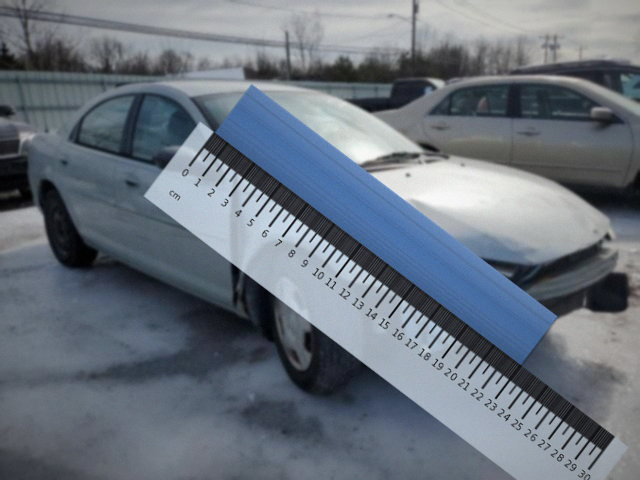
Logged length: {"value": 23, "unit": "cm"}
